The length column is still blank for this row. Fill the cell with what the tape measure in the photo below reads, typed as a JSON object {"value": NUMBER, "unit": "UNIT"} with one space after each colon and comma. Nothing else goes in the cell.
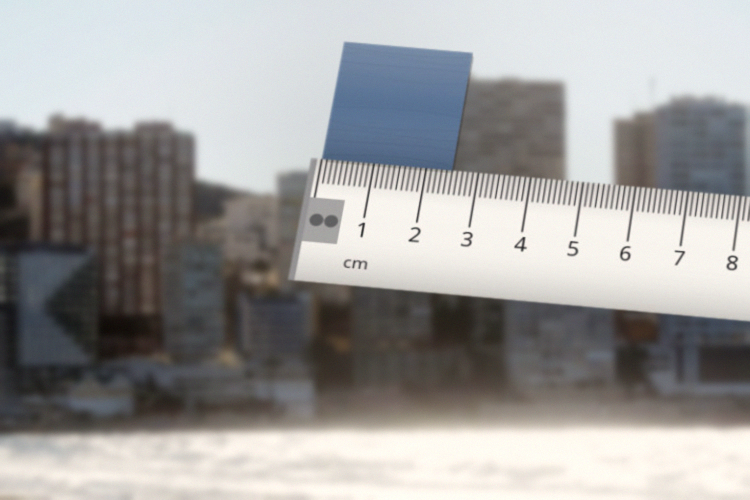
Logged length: {"value": 2.5, "unit": "cm"}
